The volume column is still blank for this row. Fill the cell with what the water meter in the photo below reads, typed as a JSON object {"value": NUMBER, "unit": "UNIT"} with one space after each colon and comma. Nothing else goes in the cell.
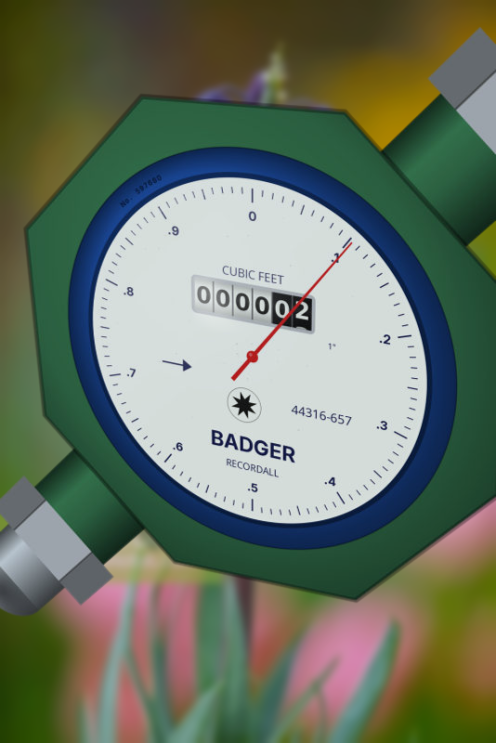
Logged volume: {"value": 2.10, "unit": "ft³"}
